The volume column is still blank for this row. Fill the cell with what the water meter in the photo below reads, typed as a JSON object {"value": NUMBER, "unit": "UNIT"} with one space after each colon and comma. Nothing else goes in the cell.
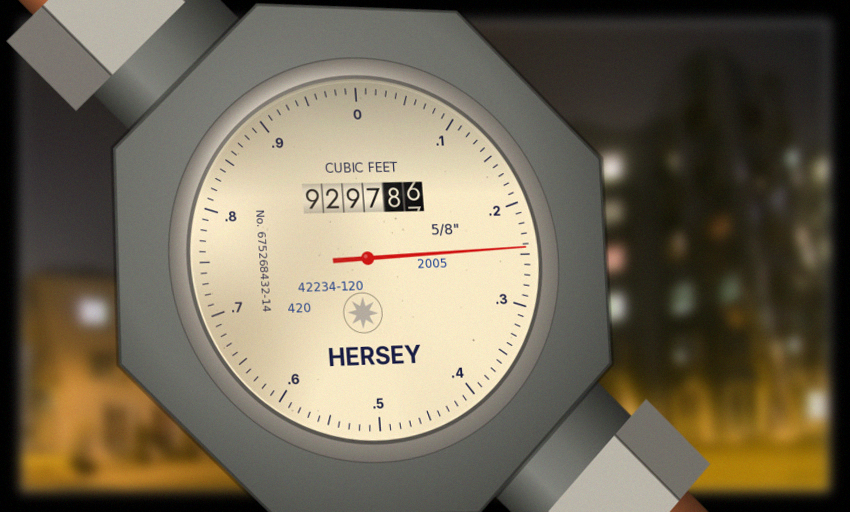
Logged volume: {"value": 929786.24, "unit": "ft³"}
